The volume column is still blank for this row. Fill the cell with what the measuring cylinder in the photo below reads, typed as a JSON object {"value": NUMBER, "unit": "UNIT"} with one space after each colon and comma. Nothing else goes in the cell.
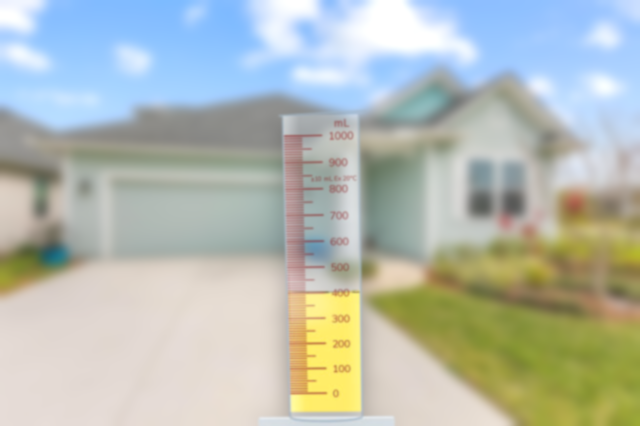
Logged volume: {"value": 400, "unit": "mL"}
